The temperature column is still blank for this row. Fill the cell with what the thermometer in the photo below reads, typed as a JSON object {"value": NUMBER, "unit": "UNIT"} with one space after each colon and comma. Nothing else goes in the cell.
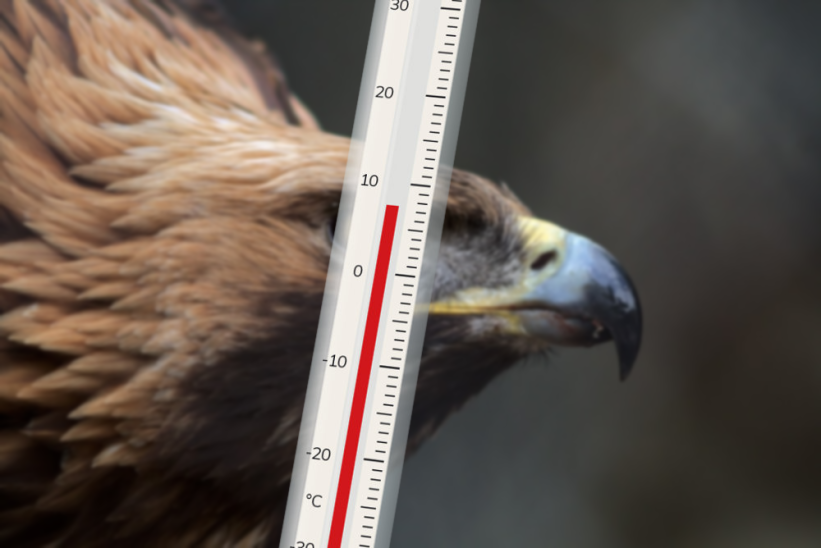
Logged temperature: {"value": 7.5, "unit": "°C"}
